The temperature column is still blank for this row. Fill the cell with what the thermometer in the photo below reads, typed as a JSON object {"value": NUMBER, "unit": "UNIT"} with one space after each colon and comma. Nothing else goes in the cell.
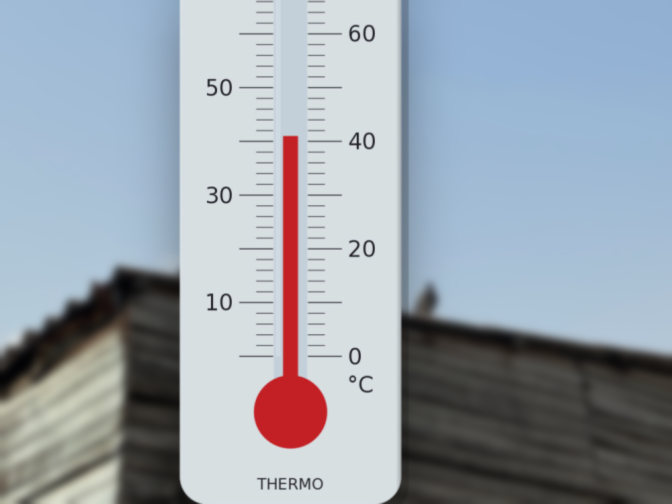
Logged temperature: {"value": 41, "unit": "°C"}
